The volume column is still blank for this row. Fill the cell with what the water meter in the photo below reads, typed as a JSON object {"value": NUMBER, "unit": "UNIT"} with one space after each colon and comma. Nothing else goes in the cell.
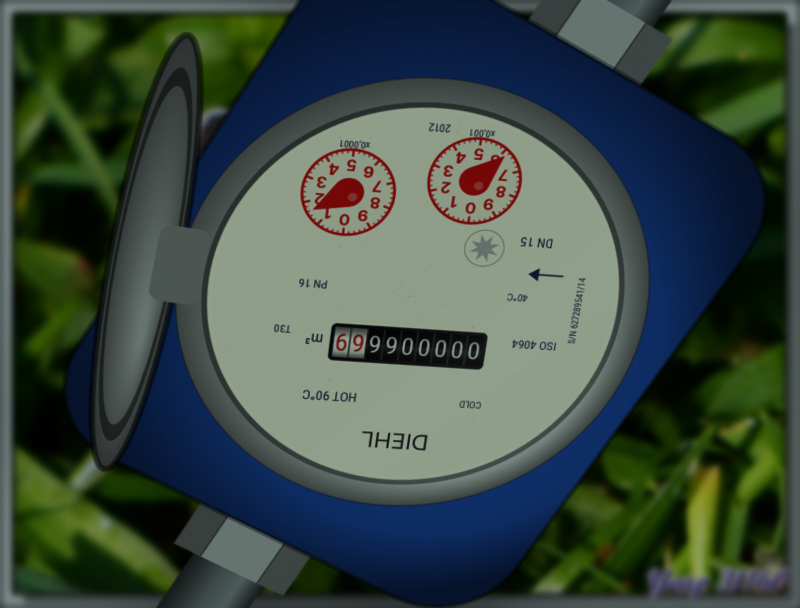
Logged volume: {"value": 66.6961, "unit": "m³"}
